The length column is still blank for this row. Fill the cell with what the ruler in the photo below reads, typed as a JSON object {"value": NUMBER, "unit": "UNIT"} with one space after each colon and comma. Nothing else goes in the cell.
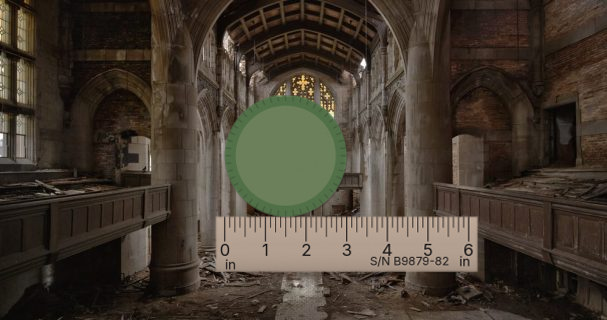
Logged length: {"value": 3, "unit": "in"}
